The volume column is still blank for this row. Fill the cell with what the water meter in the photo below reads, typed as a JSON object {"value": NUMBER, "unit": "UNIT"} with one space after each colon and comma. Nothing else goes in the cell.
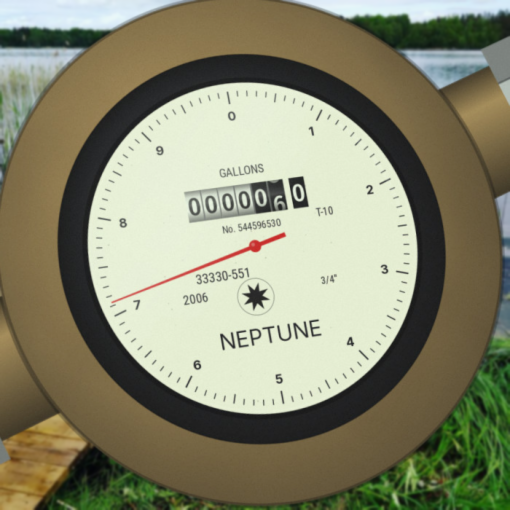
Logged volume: {"value": 57.1, "unit": "gal"}
